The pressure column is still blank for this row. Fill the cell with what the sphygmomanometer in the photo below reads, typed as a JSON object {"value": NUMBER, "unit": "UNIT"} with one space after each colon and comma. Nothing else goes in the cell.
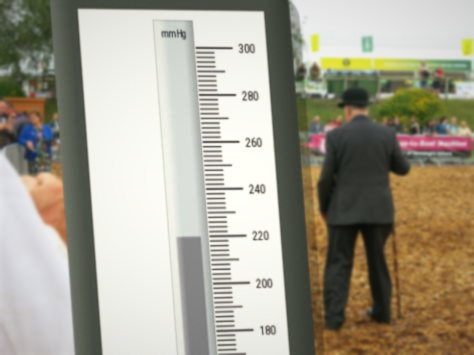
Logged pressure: {"value": 220, "unit": "mmHg"}
